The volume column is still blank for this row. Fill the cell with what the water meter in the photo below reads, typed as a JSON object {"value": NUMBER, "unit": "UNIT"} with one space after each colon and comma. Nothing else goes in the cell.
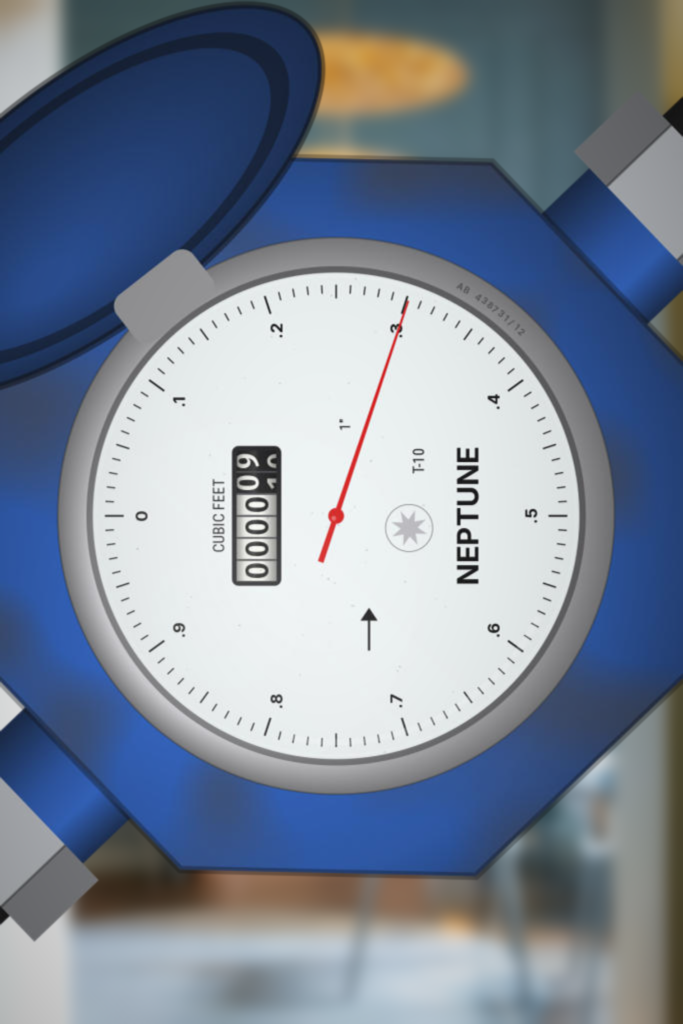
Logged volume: {"value": 9.30, "unit": "ft³"}
